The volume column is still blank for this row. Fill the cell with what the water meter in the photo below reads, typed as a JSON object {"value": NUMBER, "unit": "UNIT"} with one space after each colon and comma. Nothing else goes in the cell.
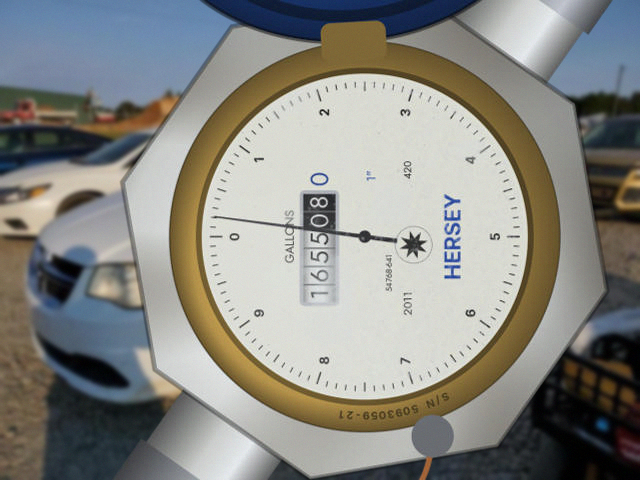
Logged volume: {"value": 1655080.2, "unit": "gal"}
